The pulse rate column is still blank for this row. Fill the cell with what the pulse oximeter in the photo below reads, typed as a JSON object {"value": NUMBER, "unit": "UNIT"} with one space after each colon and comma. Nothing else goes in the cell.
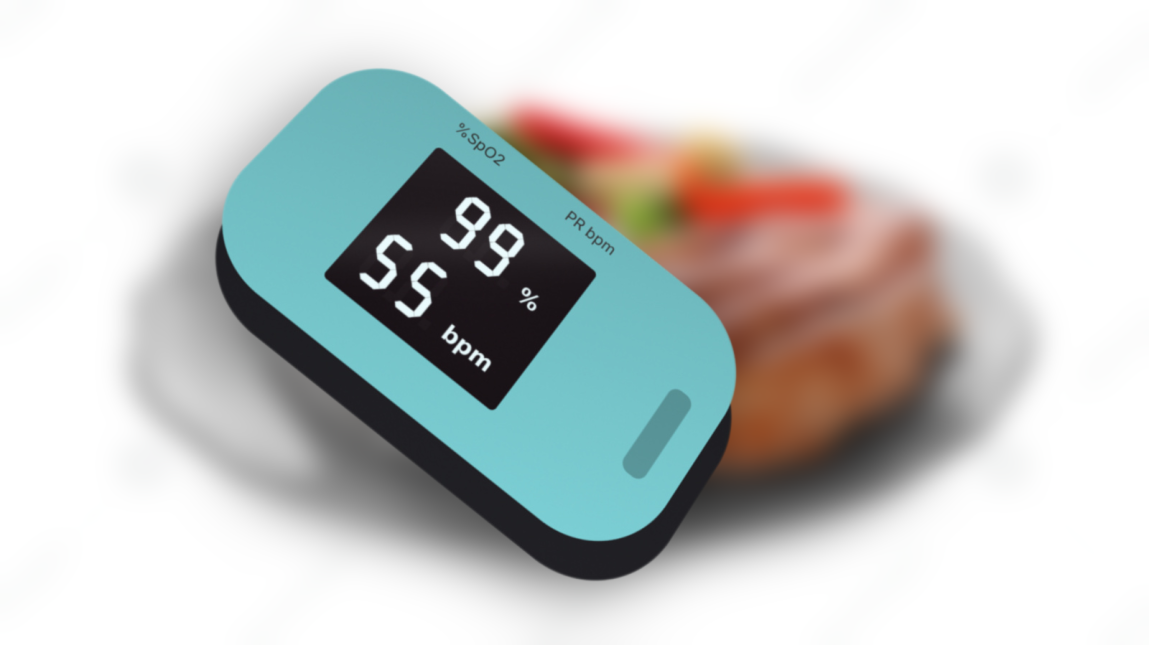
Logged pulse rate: {"value": 55, "unit": "bpm"}
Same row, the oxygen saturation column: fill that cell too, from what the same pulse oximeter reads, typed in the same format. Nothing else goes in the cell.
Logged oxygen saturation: {"value": 99, "unit": "%"}
